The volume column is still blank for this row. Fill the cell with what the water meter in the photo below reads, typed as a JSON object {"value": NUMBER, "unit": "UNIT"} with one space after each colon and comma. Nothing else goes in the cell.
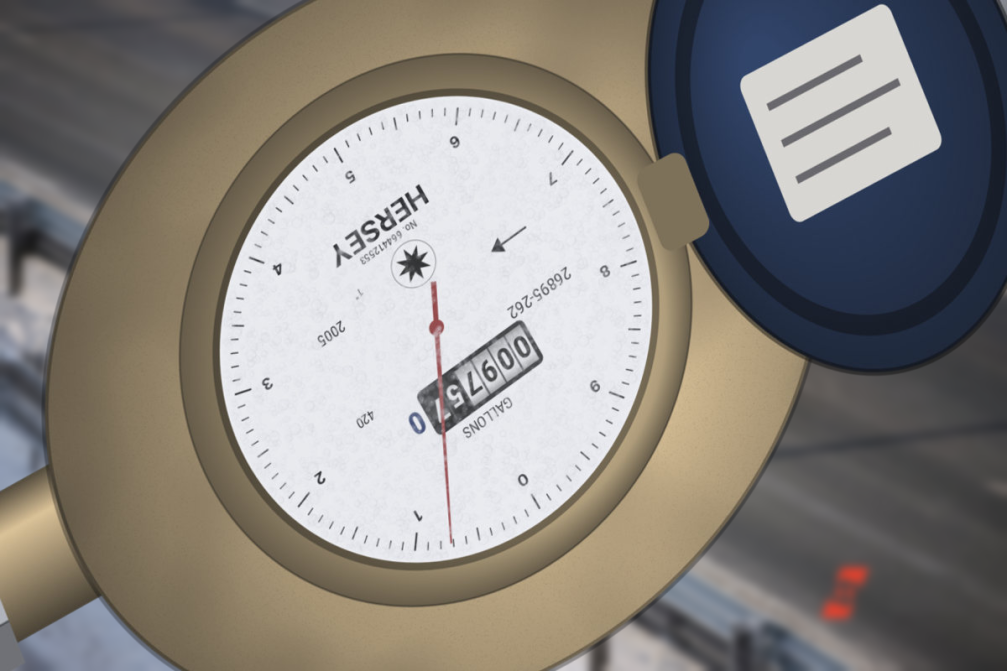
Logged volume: {"value": 97570.7, "unit": "gal"}
